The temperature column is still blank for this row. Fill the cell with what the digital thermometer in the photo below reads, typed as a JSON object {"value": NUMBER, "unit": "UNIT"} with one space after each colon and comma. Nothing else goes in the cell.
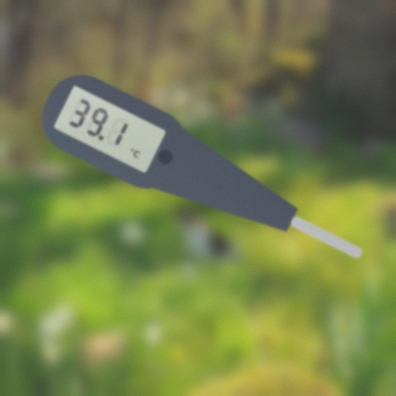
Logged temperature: {"value": 39.1, "unit": "°C"}
